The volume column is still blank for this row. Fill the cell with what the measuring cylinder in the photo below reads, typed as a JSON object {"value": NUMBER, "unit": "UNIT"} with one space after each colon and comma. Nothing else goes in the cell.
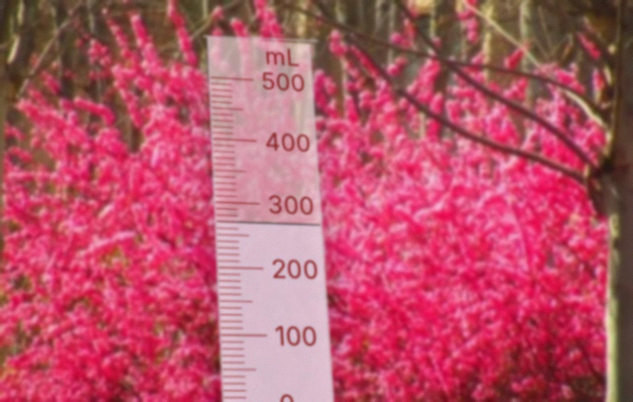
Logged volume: {"value": 270, "unit": "mL"}
